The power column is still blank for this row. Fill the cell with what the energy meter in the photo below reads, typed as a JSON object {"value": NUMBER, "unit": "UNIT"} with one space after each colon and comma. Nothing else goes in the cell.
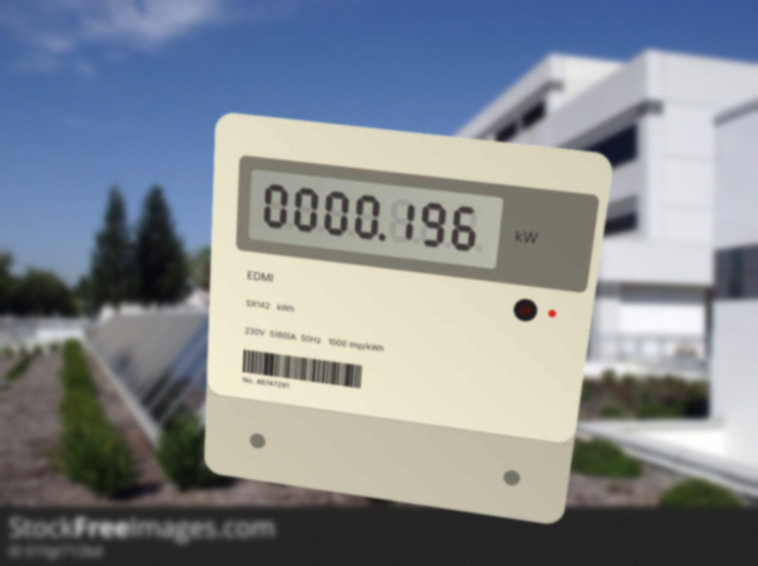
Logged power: {"value": 0.196, "unit": "kW"}
